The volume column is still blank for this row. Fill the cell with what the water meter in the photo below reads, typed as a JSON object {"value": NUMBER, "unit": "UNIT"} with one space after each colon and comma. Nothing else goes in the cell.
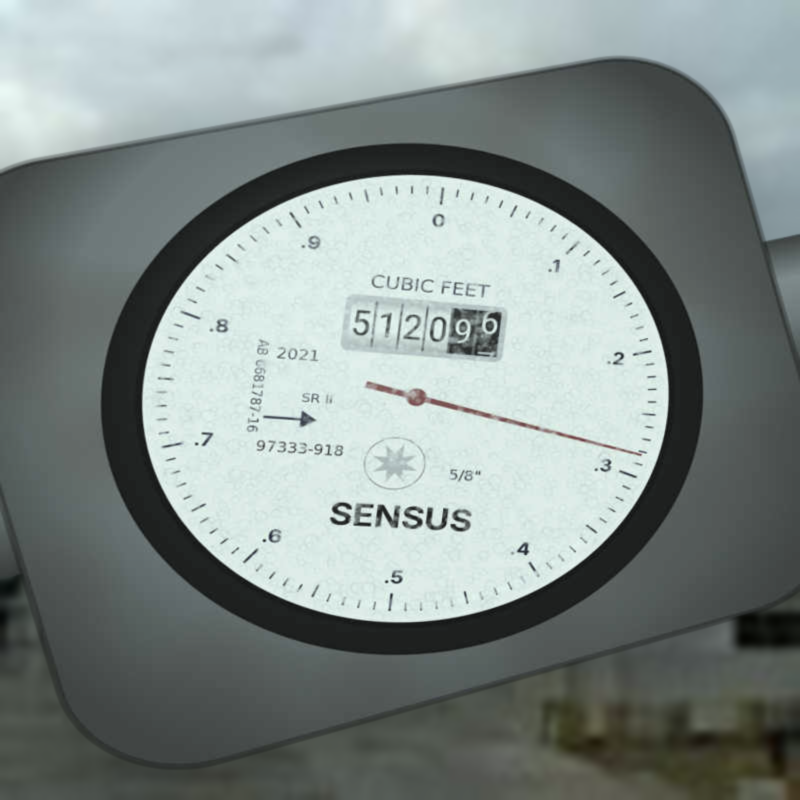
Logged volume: {"value": 512096.28, "unit": "ft³"}
